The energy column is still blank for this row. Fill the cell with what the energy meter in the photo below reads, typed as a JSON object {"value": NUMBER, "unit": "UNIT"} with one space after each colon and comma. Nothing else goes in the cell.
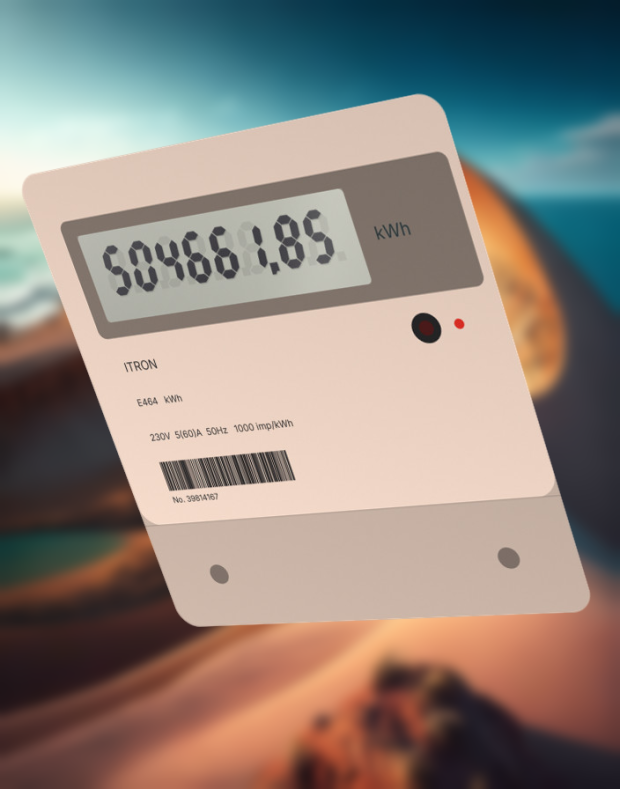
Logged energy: {"value": 504661.85, "unit": "kWh"}
